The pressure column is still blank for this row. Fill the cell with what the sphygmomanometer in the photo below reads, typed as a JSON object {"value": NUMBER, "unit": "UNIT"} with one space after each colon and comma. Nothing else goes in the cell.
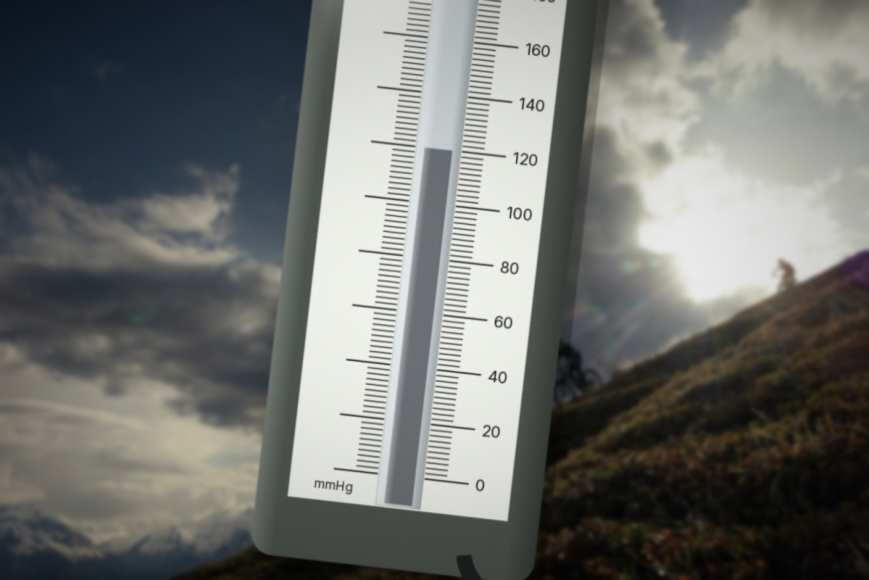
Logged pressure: {"value": 120, "unit": "mmHg"}
